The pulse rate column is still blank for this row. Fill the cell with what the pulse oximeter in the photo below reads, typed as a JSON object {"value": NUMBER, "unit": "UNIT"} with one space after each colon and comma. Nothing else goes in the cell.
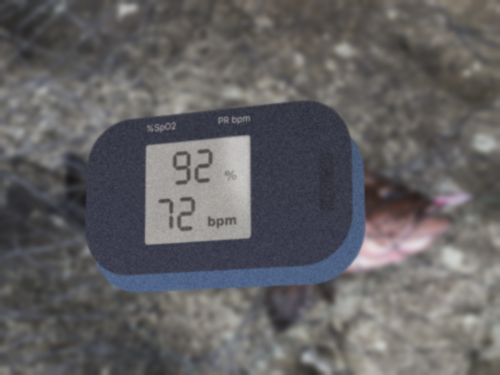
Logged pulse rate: {"value": 72, "unit": "bpm"}
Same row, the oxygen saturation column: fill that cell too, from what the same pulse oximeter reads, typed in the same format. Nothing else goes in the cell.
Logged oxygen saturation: {"value": 92, "unit": "%"}
